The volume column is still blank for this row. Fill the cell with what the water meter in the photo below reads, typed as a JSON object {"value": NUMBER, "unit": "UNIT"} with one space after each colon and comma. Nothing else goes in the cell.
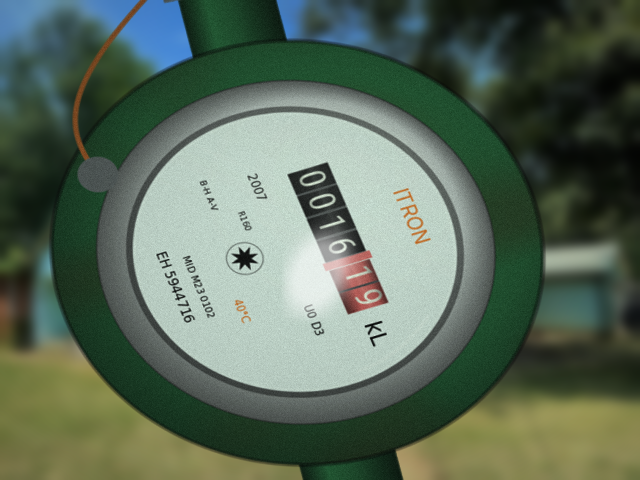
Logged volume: {"value": 16.19, "unit": "kL"}
